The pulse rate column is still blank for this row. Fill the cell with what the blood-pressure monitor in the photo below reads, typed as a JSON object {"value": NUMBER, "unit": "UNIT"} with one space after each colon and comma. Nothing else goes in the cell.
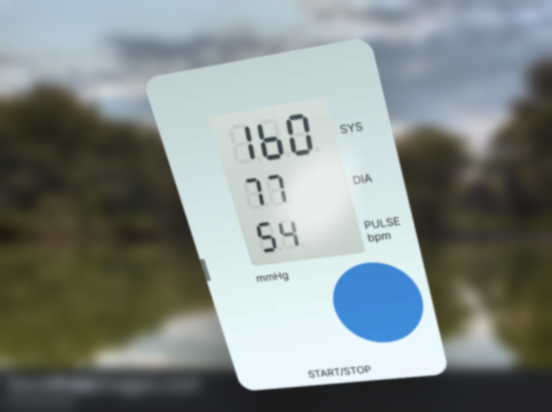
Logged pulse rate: {"value": 54, "unit": "bpm"}
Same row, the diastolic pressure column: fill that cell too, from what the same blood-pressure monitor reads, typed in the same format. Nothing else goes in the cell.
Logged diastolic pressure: {"value": 77, "unit": "mmHg"}
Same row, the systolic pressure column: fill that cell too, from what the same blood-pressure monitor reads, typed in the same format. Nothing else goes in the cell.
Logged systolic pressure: {"value": 160, "unit": "mmHg"}
